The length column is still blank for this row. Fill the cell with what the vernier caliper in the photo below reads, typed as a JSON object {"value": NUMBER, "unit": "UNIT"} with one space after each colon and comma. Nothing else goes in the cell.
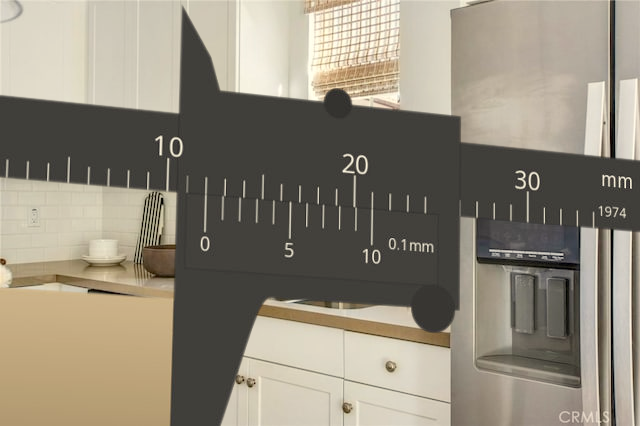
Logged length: {"value": 12.0, "unit": "mm"}
